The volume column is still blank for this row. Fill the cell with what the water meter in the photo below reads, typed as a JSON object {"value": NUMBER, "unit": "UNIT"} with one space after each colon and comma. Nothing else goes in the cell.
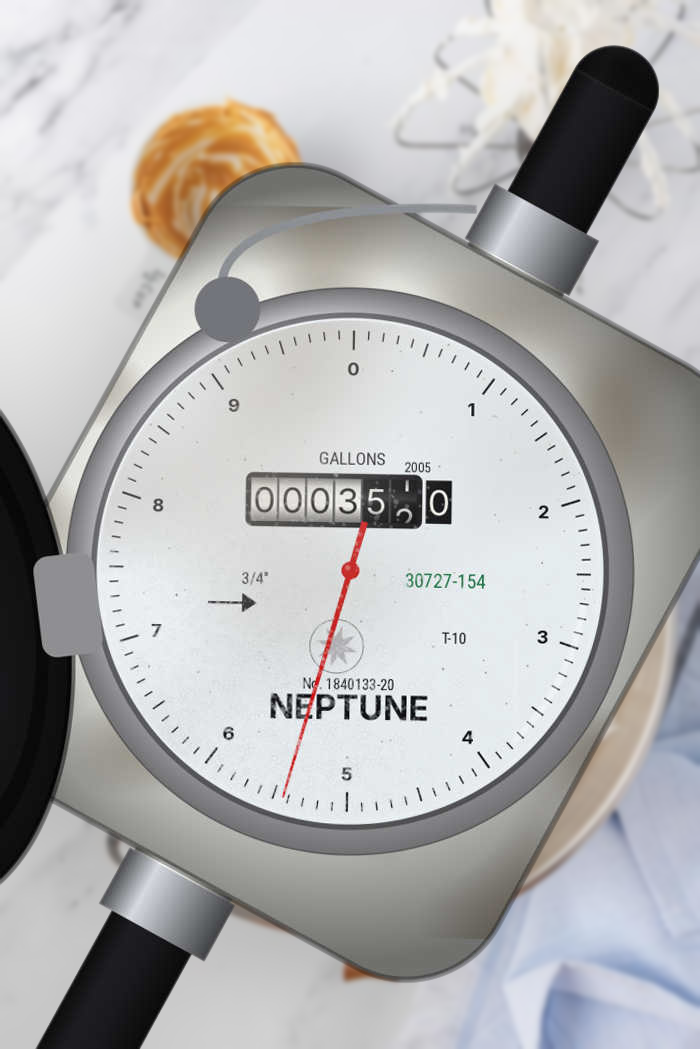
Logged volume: {"value": 3515.4, "unit": "gal"}
